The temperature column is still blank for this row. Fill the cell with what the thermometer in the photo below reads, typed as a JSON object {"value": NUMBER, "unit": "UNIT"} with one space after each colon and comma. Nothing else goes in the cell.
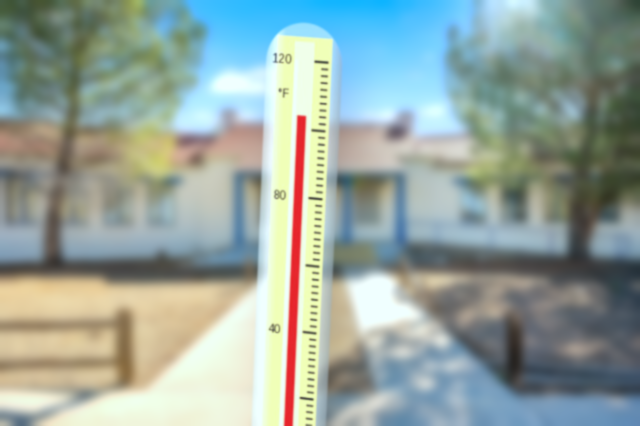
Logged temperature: {"value": 104, "unit": "°F"}
